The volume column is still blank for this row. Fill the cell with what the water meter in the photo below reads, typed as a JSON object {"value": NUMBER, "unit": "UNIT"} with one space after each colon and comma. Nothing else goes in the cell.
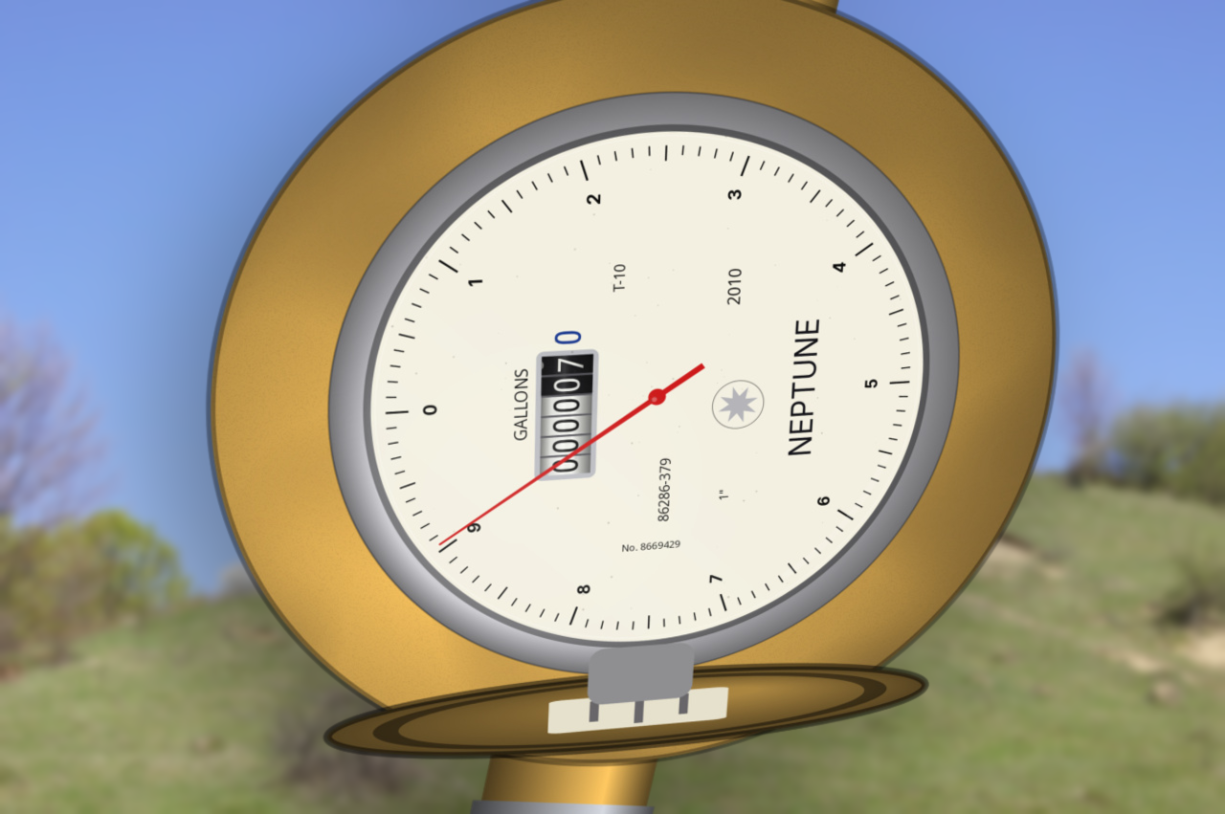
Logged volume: {"value": 69.0, "unit": "gal"}
